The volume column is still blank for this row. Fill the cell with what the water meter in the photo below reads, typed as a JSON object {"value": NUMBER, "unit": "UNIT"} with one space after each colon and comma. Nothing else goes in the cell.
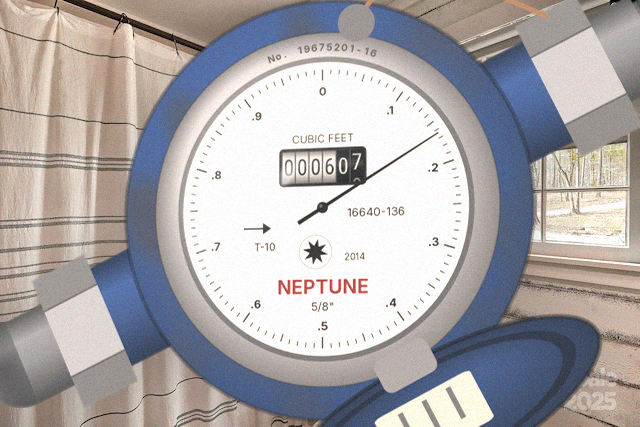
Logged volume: {"value": 607.16, "unit": "ft³"}
